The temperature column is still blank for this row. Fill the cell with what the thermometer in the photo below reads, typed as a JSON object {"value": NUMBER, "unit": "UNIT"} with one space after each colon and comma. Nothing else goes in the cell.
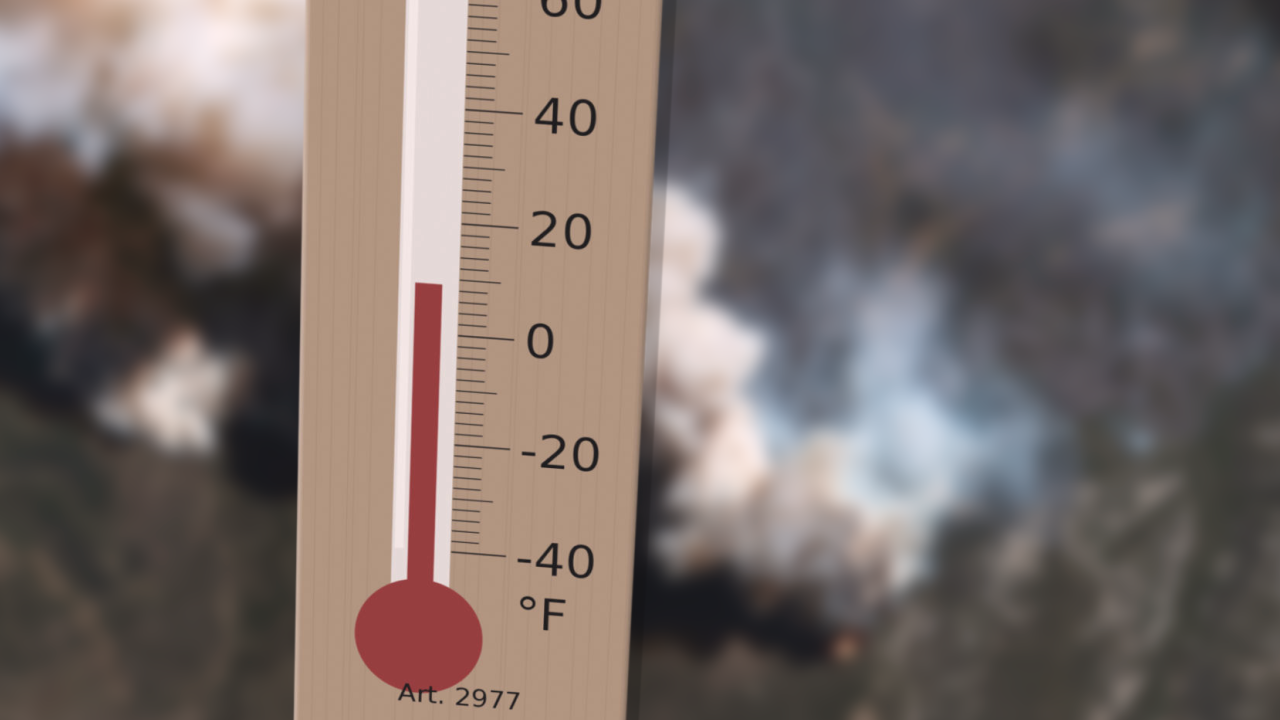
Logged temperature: {"value": 9, "unit": "°F"}
